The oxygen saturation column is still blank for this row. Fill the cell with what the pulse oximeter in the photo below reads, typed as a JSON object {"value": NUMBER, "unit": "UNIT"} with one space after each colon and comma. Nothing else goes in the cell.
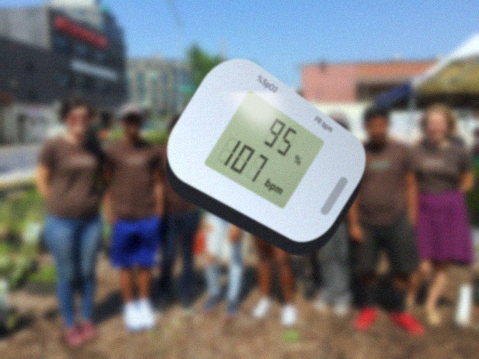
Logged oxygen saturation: {"value": 95, "unit": "%"}
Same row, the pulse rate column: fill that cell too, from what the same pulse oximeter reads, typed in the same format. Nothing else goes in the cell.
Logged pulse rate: {"value": 107, "unit": "bpm"}
